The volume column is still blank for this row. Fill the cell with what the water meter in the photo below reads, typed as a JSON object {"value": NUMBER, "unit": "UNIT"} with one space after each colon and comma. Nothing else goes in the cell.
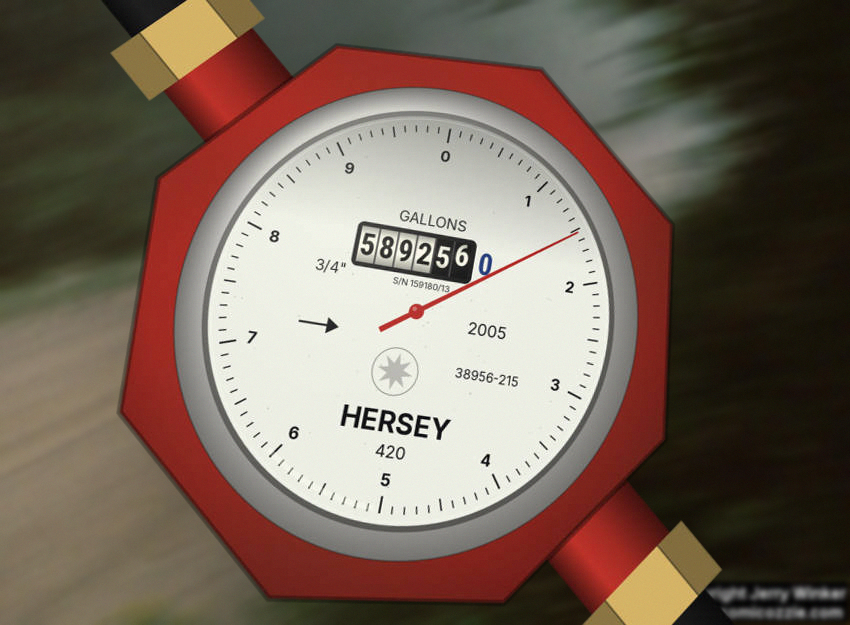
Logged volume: {"value": 5892561.5, "unit": "gal"}
